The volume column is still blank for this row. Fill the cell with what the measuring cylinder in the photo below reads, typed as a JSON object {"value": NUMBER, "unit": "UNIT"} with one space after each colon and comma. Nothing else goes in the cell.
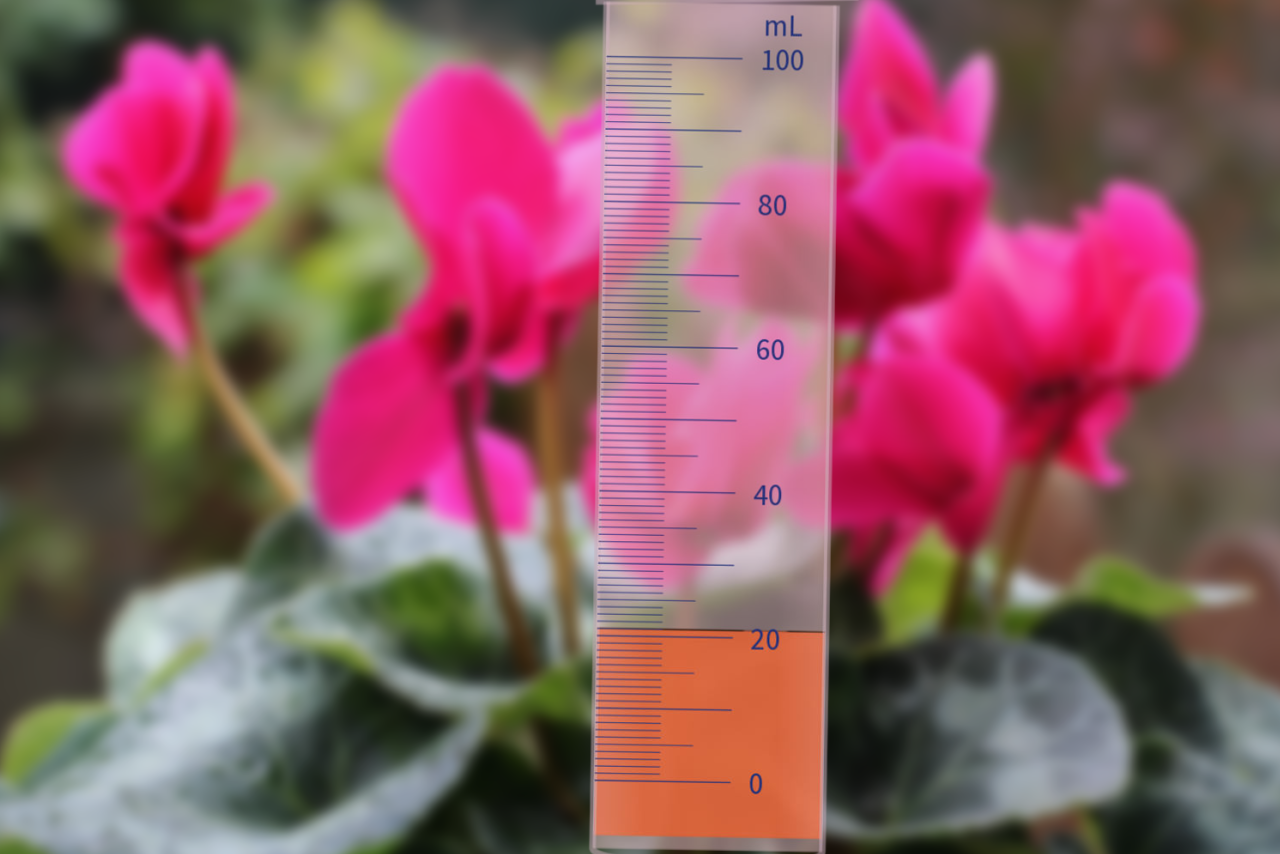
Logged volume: {"value": 21, "unit": "mL"}
